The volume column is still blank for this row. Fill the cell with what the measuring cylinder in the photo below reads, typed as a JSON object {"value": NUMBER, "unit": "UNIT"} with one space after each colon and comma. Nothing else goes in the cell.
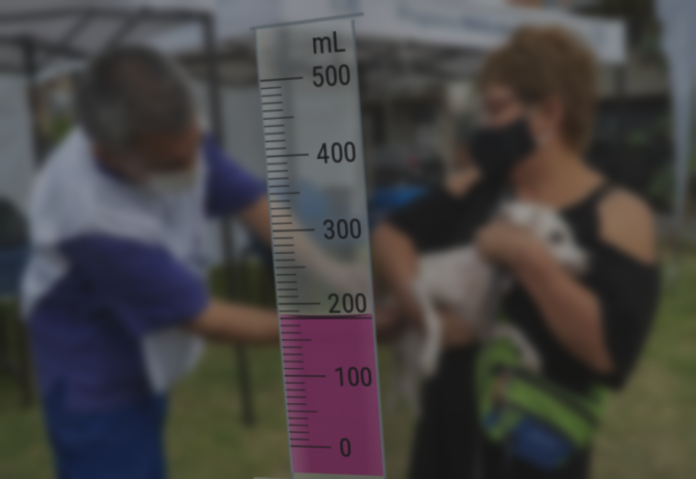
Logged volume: {"value": 180, "unit": "mL"}
